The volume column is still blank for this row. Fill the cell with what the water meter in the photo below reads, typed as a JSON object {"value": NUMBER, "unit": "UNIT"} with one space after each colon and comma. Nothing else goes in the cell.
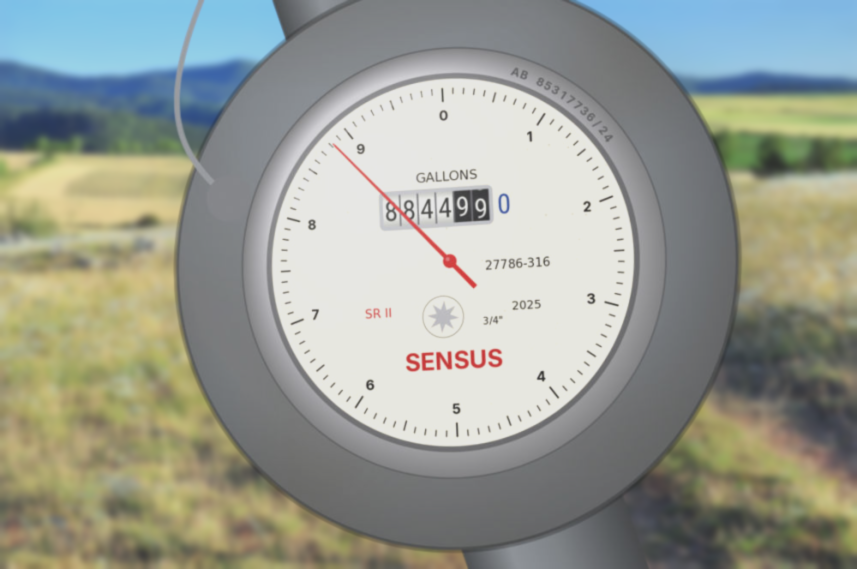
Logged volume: {"value": 8844988.8, "unit": "gal"}
